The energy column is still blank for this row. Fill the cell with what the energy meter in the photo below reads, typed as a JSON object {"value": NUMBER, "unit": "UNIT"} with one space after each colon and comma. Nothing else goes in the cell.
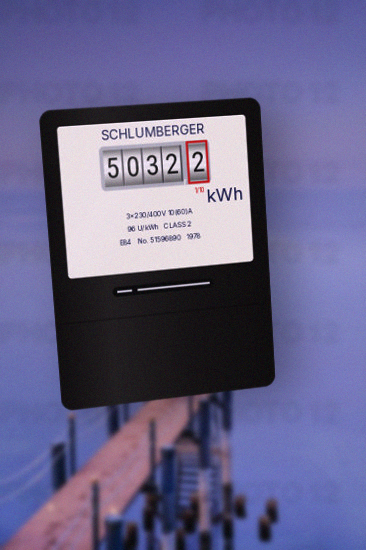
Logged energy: {"value": 5032.2, "unit": "kWh"}
